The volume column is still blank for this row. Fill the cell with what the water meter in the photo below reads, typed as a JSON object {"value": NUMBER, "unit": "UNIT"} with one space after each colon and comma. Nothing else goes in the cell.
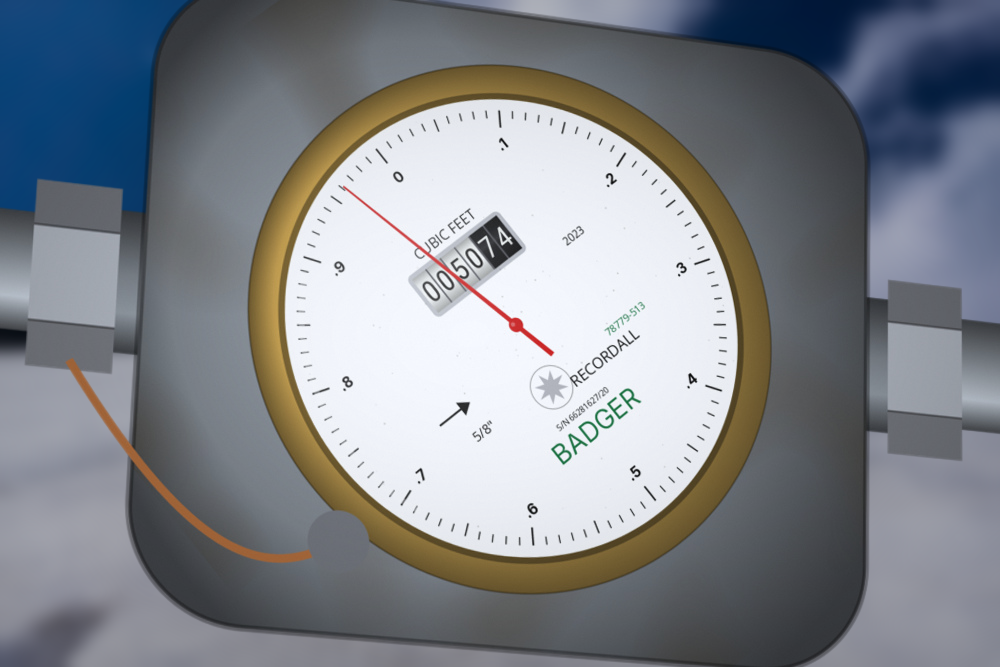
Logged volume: {"value": 5073.96, "unit": "ft³"}
